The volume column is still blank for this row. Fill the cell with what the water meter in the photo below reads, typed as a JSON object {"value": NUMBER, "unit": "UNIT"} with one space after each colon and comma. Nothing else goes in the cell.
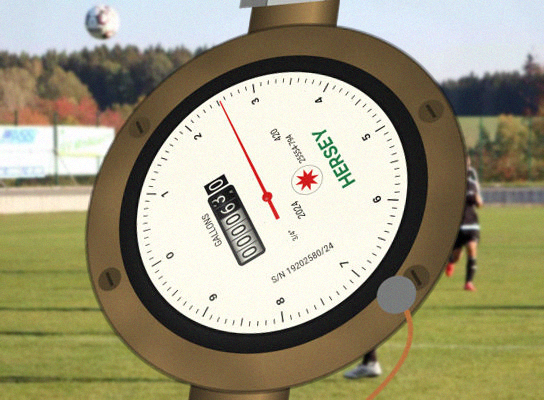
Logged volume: {"value": 632.5, "unit": "gal"}
